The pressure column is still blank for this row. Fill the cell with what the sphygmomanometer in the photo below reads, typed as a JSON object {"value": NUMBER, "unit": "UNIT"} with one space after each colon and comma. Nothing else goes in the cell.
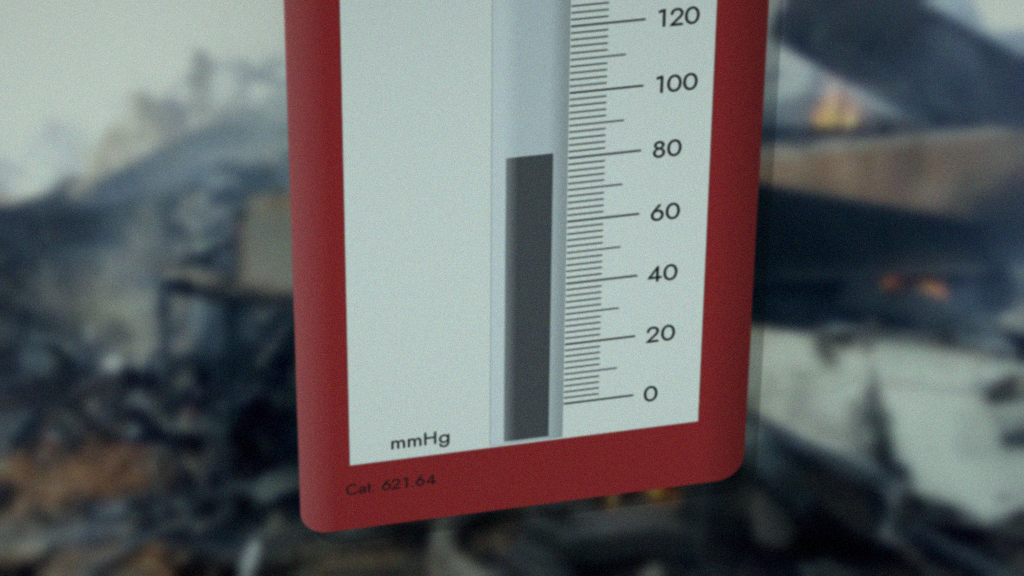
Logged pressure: {"value": 82, "unit": "mmHg"}
